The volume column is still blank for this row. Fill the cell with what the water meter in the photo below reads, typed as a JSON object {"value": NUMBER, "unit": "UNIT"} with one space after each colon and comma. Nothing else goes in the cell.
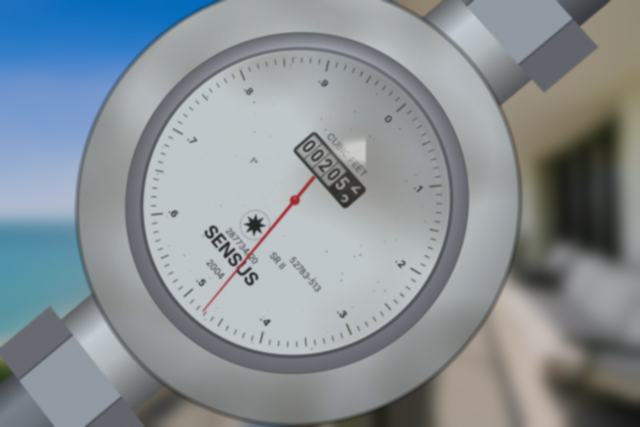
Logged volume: {"value": 2052.47, "unit": "ft³"}
